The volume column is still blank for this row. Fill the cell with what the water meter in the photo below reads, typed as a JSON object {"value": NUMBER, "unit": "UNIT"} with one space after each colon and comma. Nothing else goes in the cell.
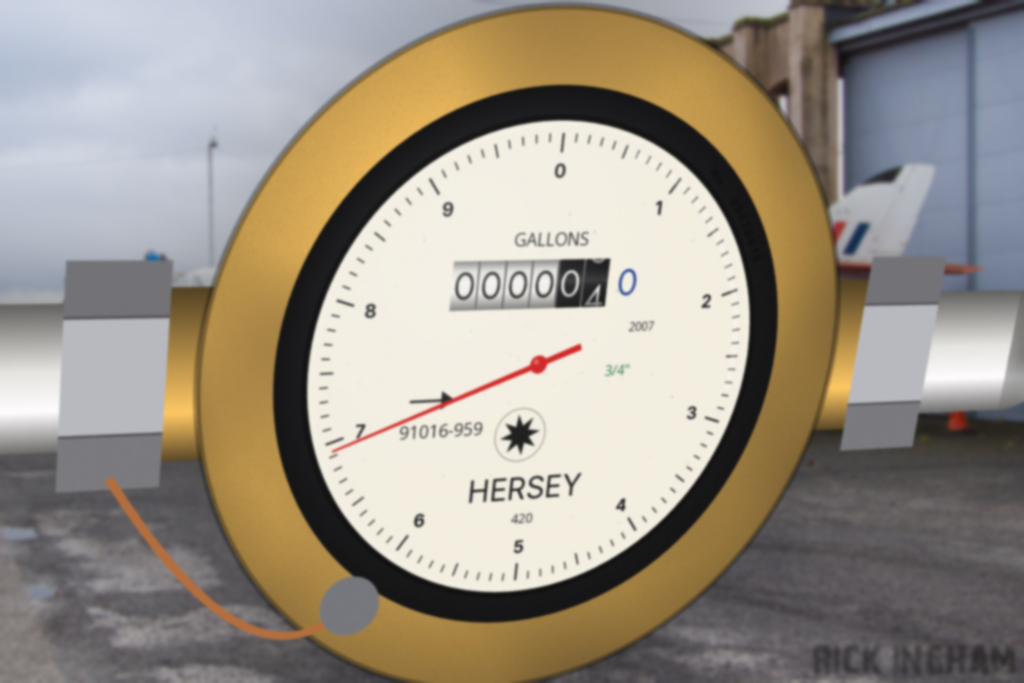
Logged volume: {"value": 36.9, "unit": "gal"}
